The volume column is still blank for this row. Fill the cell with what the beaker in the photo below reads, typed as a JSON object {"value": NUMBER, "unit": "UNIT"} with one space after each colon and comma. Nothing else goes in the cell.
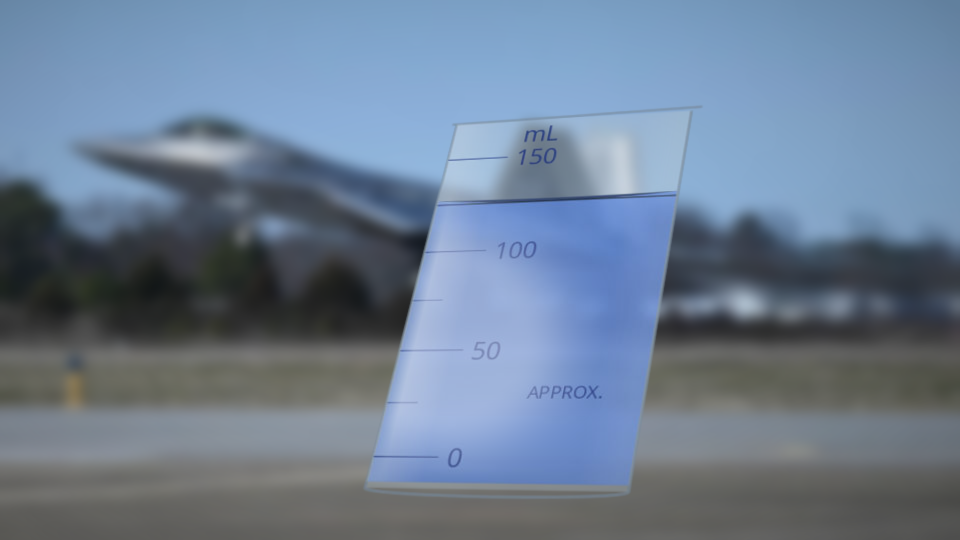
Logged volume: {"value": 125, "unit": "mL"}
